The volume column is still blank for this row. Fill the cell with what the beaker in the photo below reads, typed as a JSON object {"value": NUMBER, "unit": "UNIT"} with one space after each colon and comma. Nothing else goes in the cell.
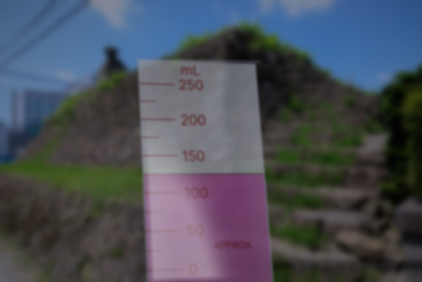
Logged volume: {"value": 125, "unit": "mL"}
